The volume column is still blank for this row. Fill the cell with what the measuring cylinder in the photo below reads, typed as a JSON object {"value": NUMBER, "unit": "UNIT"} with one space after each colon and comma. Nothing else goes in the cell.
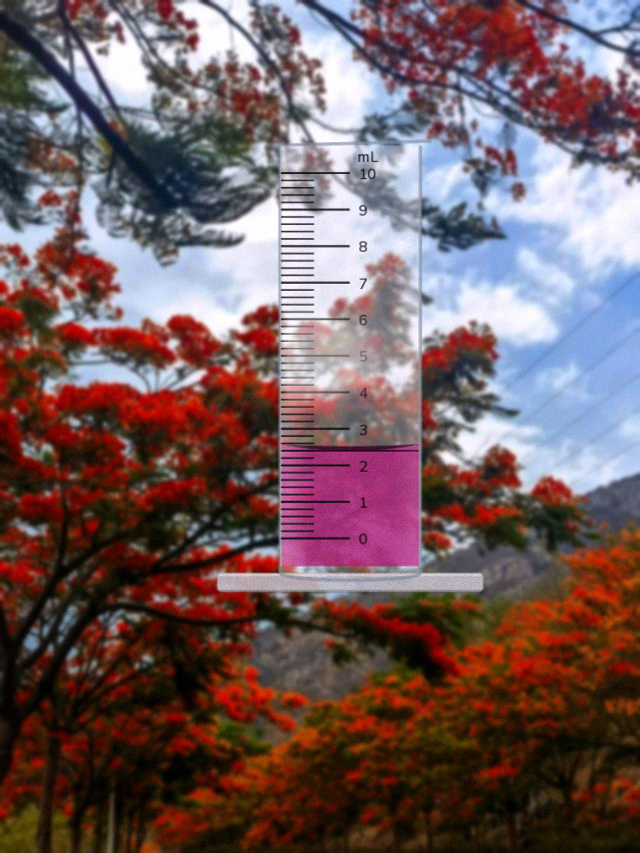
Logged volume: {"value": 2.4, "unit": "mL"}
